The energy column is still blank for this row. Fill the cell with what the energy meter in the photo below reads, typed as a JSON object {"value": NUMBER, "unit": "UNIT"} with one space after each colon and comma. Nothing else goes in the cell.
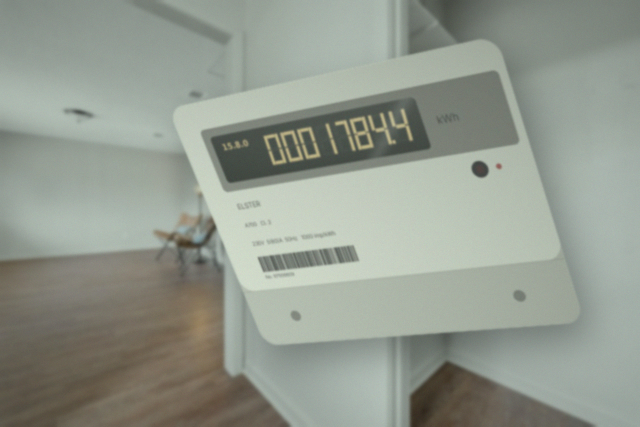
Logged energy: {"value": 1784.4, "unit": "kWh"}
